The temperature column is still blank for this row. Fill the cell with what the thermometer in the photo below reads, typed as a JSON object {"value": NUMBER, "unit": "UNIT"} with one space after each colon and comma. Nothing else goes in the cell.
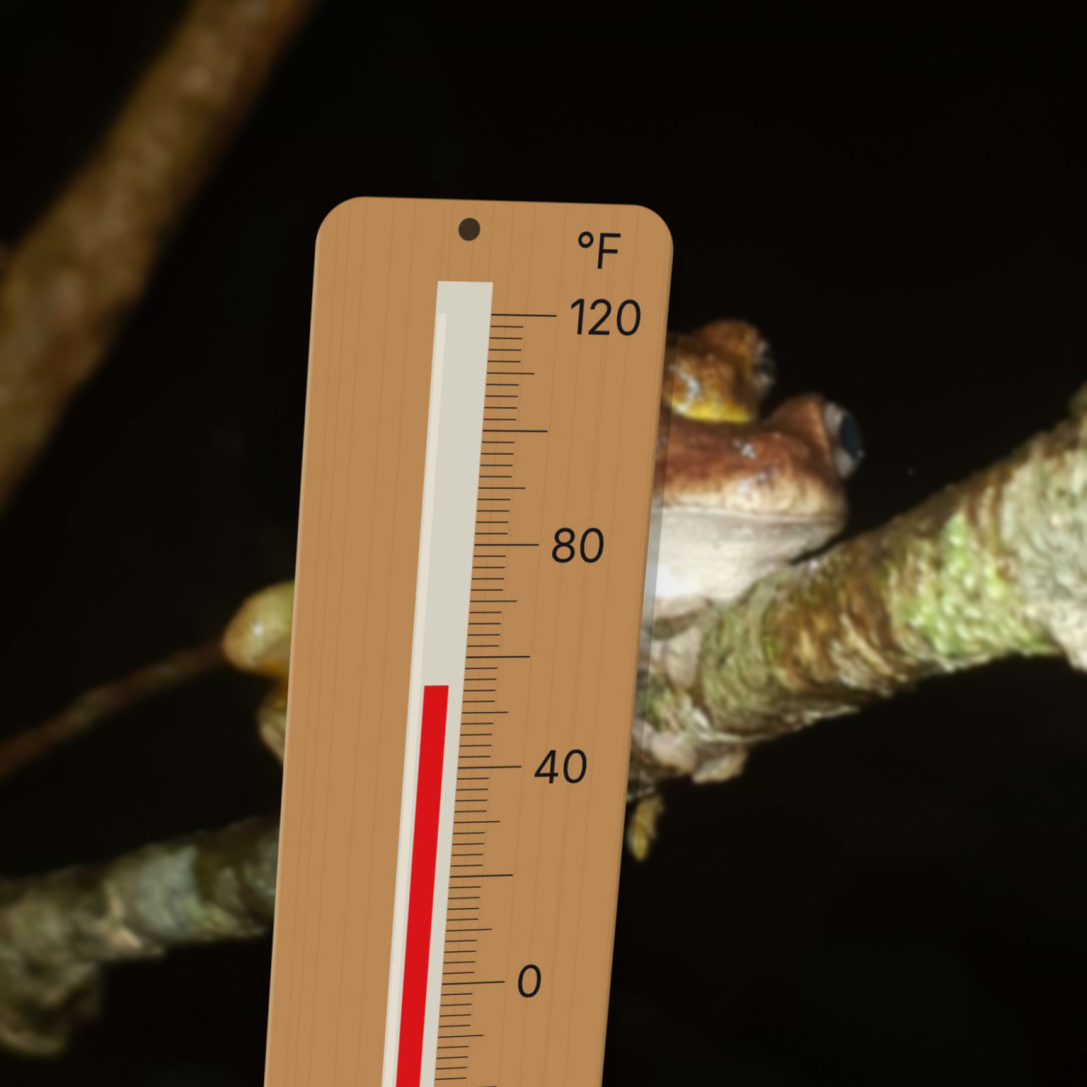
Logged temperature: {"value": 55, "unit": "°F"}
